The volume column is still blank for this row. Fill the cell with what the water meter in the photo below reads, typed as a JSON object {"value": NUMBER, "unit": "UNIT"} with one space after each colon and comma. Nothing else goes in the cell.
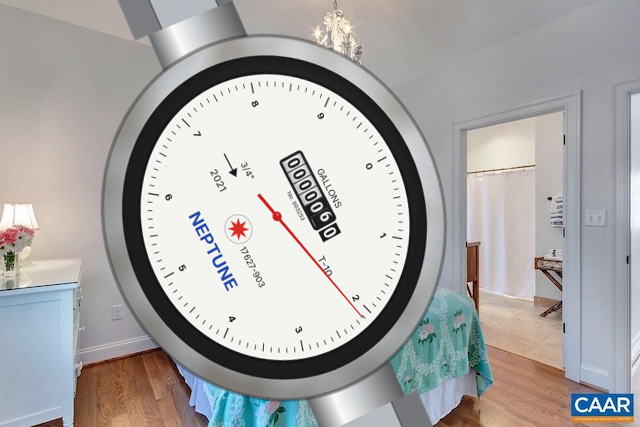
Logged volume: {"value": 62.1, "unit": "gal"}
